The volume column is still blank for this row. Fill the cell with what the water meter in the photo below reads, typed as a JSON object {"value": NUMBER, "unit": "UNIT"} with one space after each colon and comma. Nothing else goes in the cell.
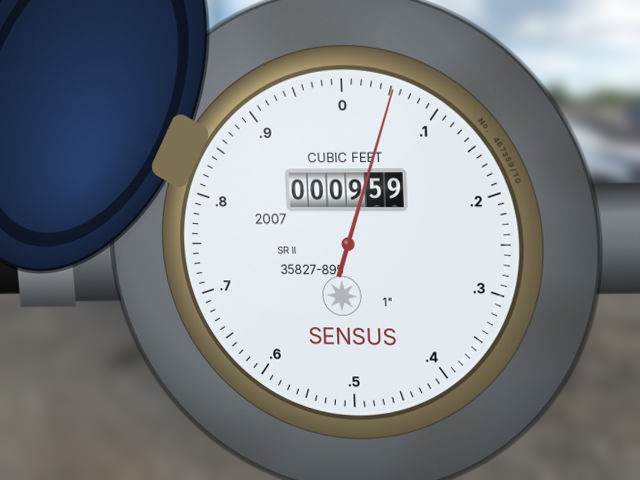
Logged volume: {"value": 959.05, "unit": "ft³"}
